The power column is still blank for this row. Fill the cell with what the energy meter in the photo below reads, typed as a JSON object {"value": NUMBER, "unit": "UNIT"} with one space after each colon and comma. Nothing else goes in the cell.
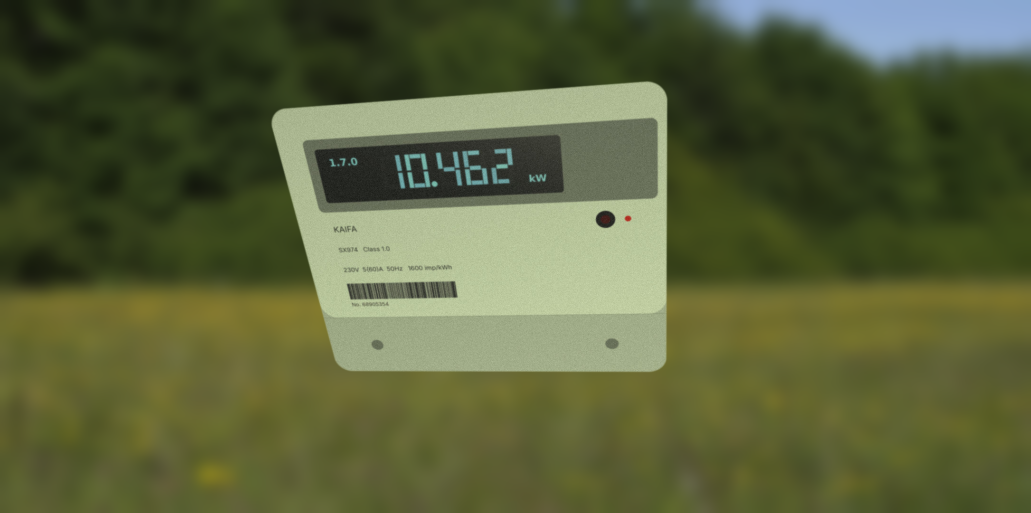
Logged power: {"value": 10.462, "unit": "kW"}
